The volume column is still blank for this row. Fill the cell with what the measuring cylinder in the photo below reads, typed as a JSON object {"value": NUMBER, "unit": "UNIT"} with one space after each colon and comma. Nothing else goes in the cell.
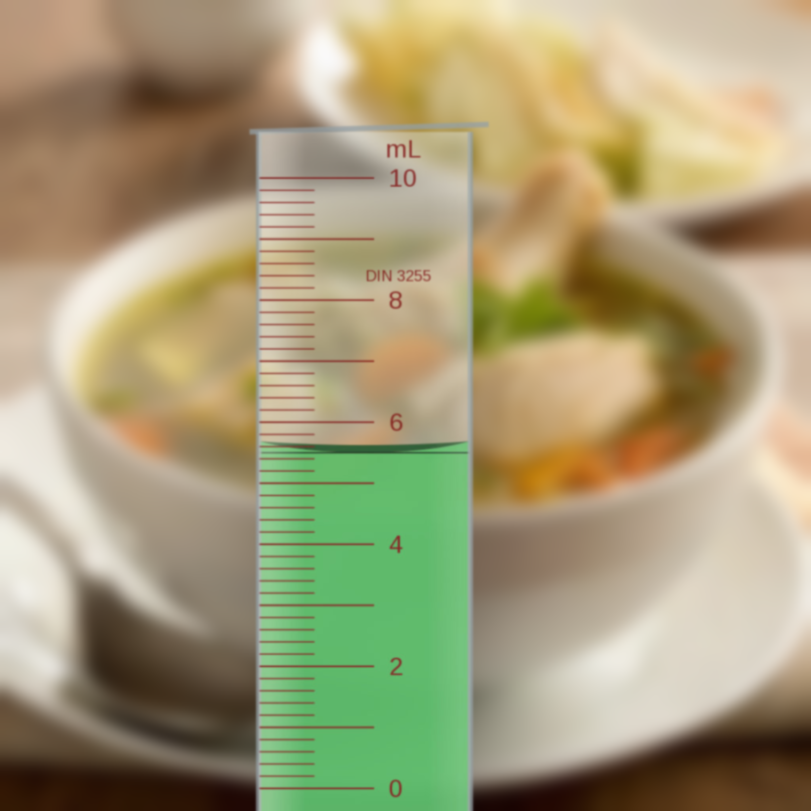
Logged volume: {"value": 5.5, "unit": "mL"}
